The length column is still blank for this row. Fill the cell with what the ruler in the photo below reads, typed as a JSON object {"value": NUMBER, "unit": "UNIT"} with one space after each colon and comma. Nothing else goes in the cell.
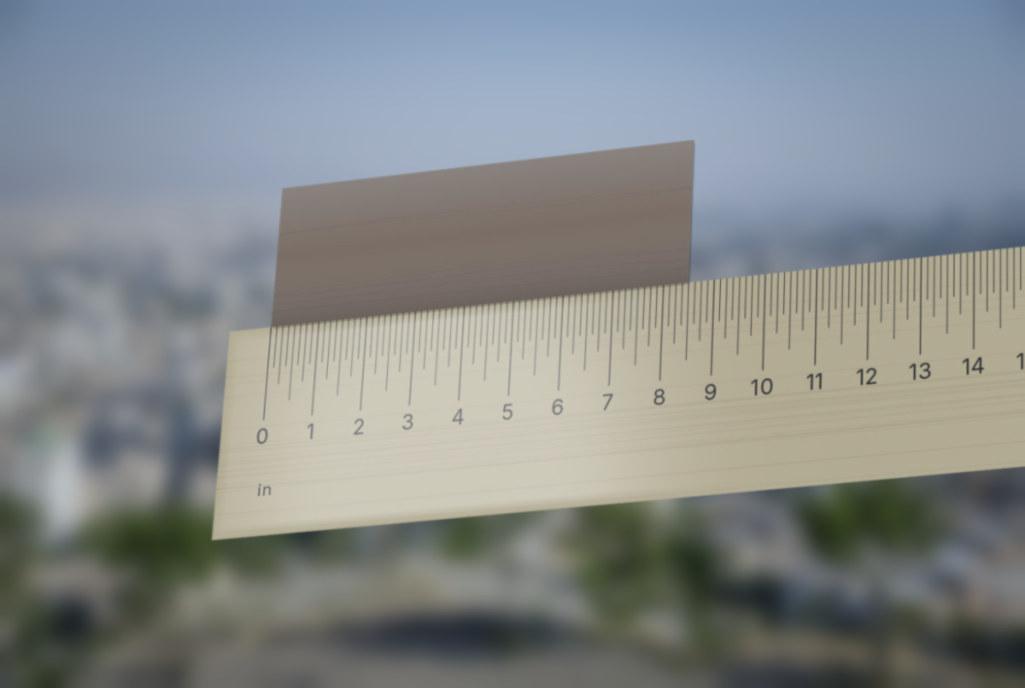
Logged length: {"value": 8.5, "unit": "in"}
